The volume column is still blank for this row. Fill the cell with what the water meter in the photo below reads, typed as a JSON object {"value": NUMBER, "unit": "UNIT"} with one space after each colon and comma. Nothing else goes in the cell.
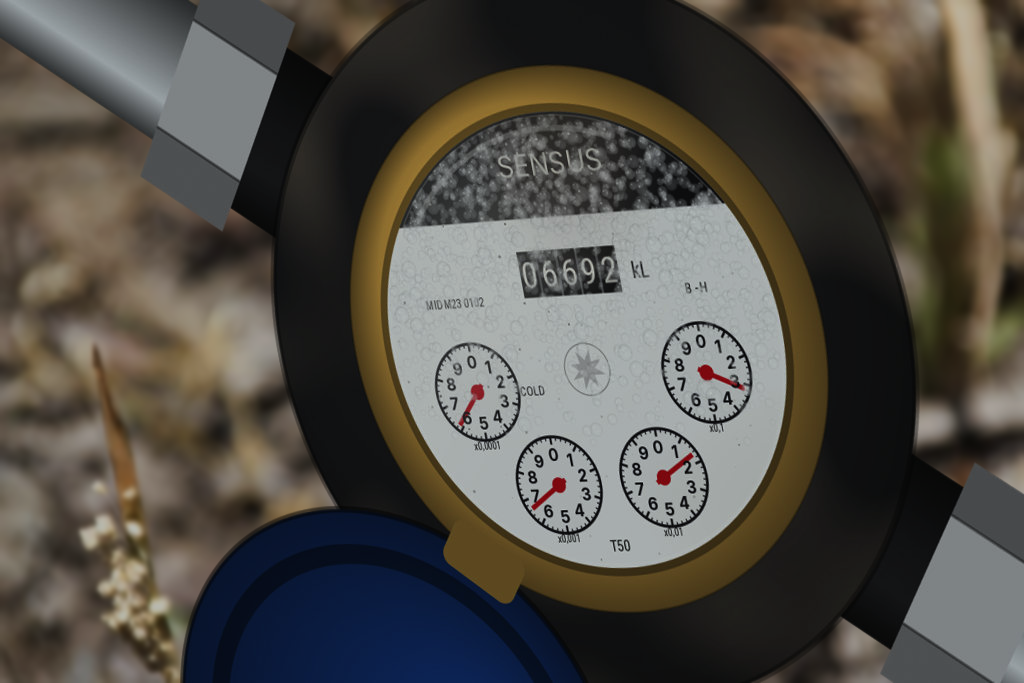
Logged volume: {"value": 6692.3166, "unit": "kL"}
